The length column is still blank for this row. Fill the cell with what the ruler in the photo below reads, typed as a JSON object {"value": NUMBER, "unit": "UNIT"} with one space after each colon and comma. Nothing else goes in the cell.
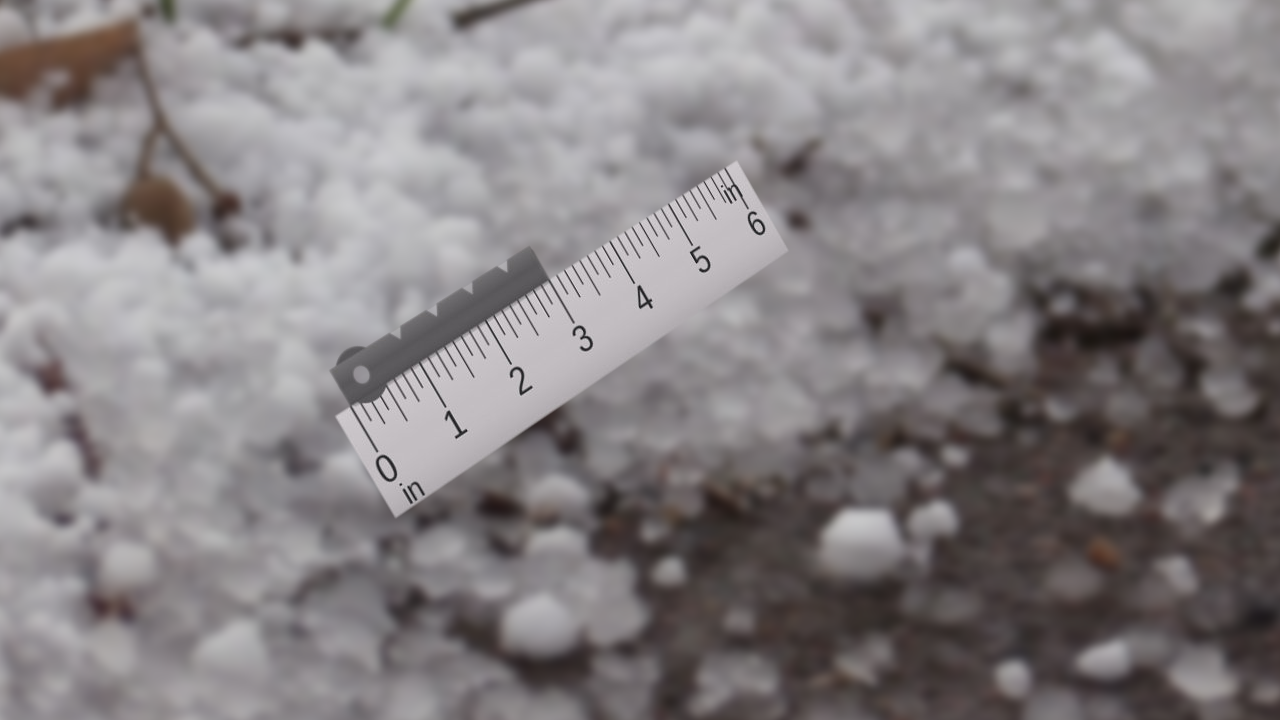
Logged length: {"value": 3, "unit": "in"}
